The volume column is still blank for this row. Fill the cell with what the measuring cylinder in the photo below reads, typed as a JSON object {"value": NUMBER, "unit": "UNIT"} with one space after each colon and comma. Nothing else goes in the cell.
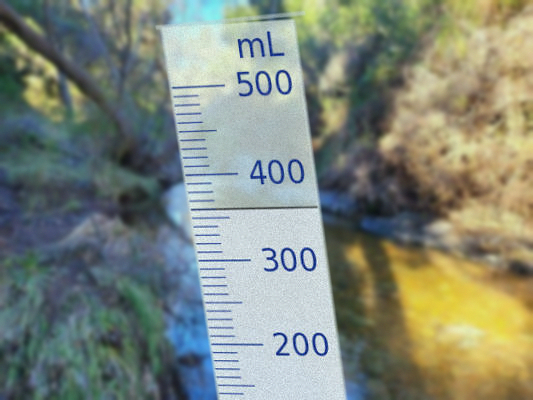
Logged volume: {"value": 360, "unit": "mL"}
